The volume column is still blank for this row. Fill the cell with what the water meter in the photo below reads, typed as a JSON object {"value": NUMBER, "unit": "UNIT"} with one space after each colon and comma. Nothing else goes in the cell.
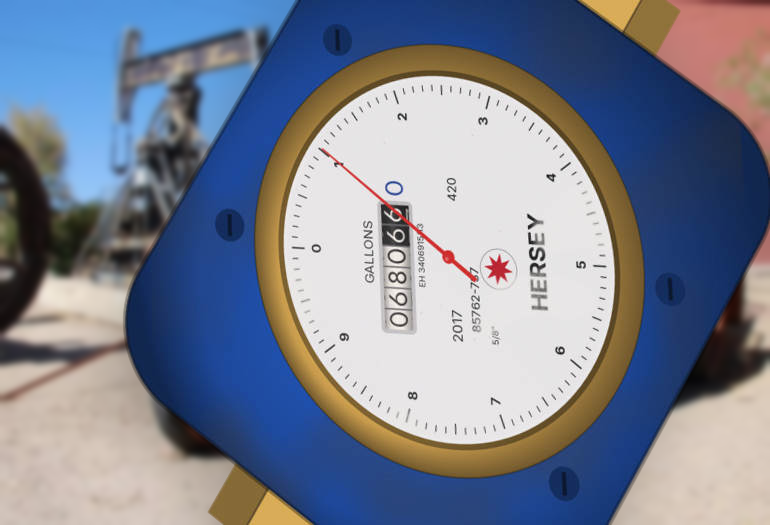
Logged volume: {"value": 680661.0, "unit": "gal"}
